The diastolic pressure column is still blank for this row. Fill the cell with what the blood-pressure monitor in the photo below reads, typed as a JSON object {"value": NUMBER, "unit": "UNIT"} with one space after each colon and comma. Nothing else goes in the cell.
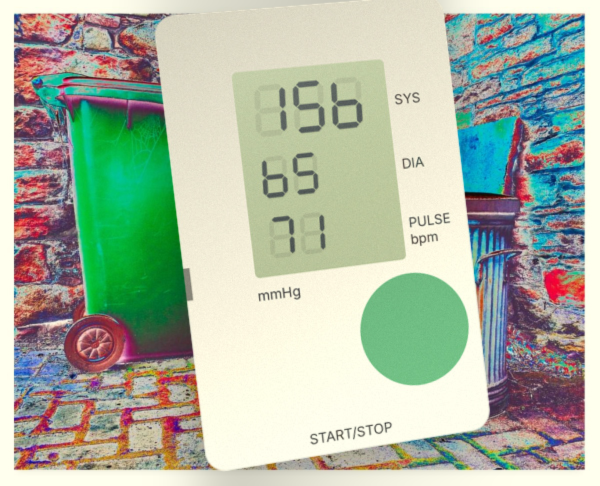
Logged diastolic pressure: {"value": 65, "unit": "mmHg"}
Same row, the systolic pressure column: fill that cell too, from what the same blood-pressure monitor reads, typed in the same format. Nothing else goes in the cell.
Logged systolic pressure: {"value": 156, "unit": "mmHg"}
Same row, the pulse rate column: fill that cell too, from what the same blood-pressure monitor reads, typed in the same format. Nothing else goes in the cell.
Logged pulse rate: {"value": 71, "unit": "bpm"}
